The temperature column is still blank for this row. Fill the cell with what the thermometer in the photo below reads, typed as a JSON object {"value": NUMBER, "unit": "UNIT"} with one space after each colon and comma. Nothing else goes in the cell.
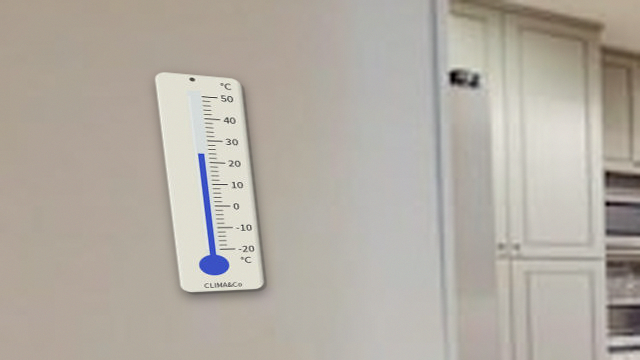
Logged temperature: {"value": 24, "unit": "°C"}
